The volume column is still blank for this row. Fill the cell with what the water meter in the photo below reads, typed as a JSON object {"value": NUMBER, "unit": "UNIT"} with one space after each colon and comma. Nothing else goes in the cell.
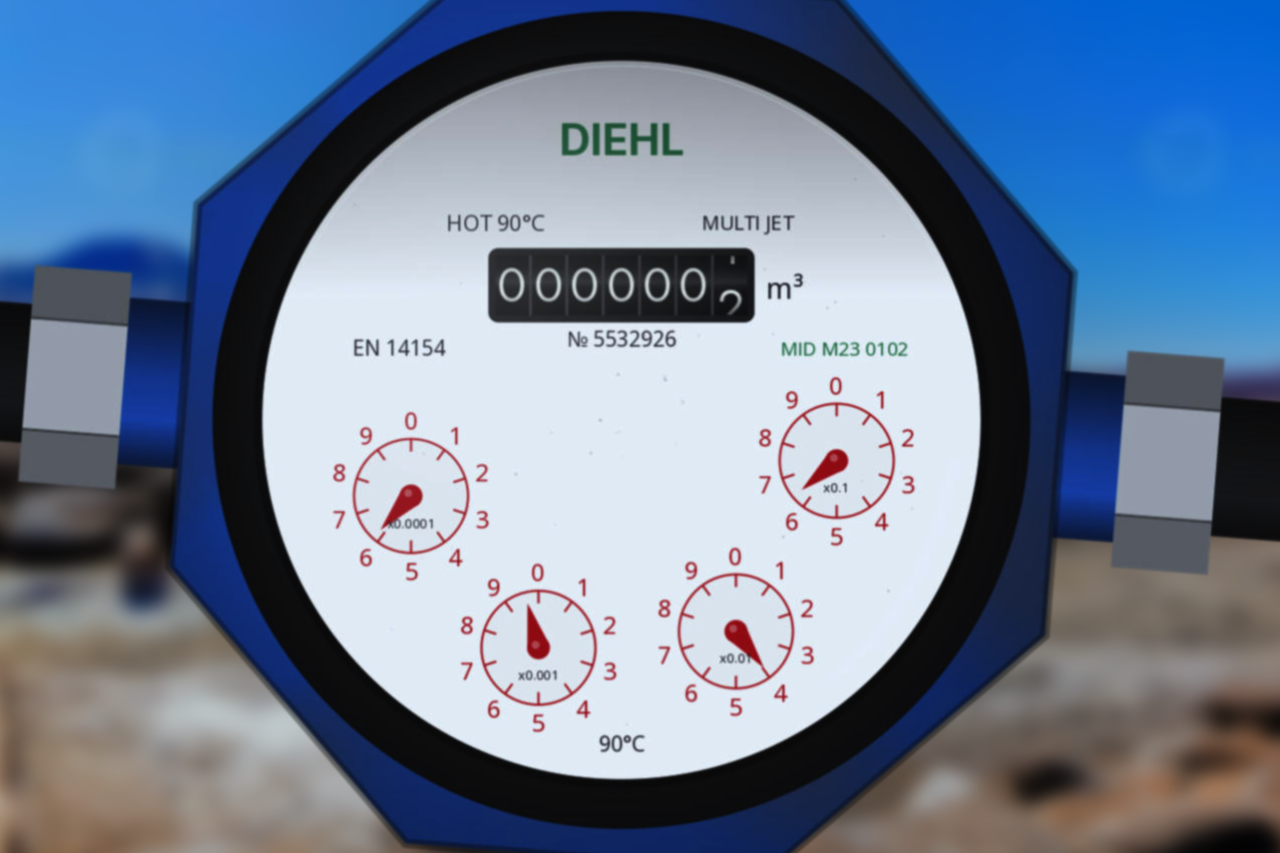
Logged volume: {"value": 1.6396, "unit": "m³"}
